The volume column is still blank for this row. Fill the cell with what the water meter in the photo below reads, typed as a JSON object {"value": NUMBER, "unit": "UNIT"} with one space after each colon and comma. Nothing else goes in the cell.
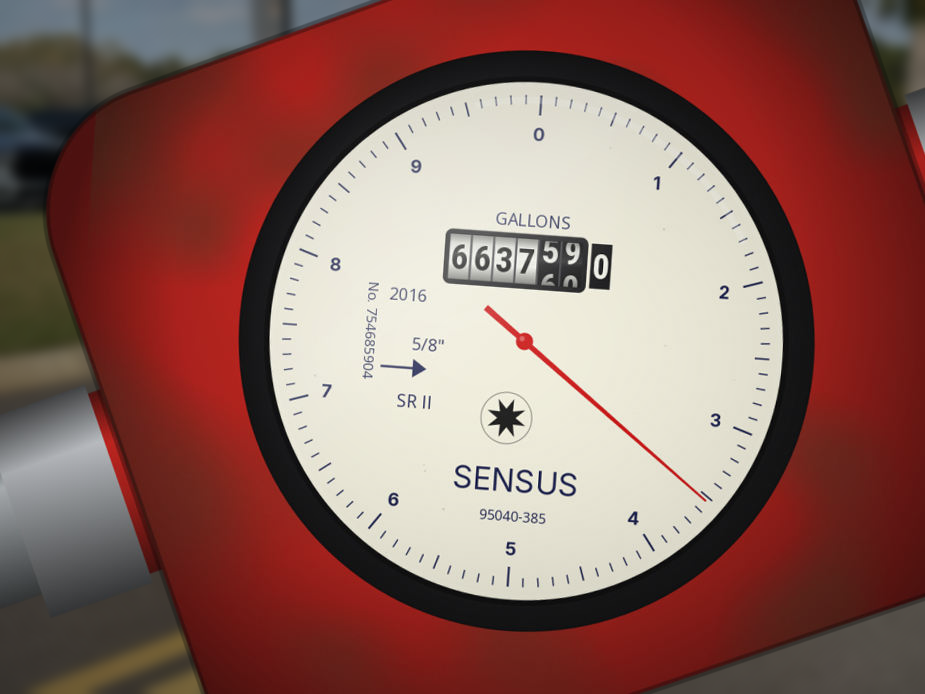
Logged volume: {"value": 6637593.5, "unit": "gal"}
